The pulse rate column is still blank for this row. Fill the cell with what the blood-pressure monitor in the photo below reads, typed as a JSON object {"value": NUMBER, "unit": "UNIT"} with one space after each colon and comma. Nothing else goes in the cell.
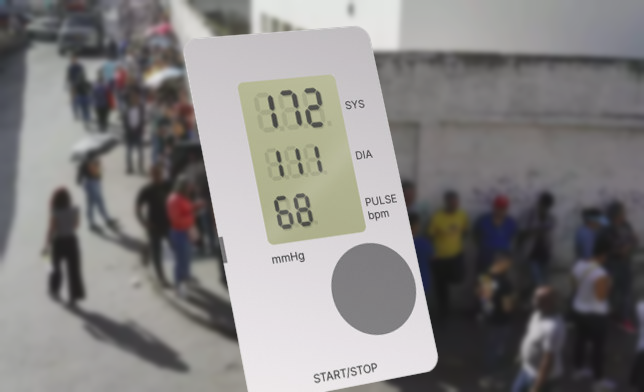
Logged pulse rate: {"value": 68, "unit": "bpm"}
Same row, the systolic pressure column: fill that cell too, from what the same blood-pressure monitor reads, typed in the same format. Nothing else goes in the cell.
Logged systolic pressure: {"value": 172, "unit": "mmHg"}
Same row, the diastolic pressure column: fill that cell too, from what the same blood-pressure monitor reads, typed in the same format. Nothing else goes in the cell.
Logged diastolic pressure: {"value": 111, "unit": "mmHg"}
